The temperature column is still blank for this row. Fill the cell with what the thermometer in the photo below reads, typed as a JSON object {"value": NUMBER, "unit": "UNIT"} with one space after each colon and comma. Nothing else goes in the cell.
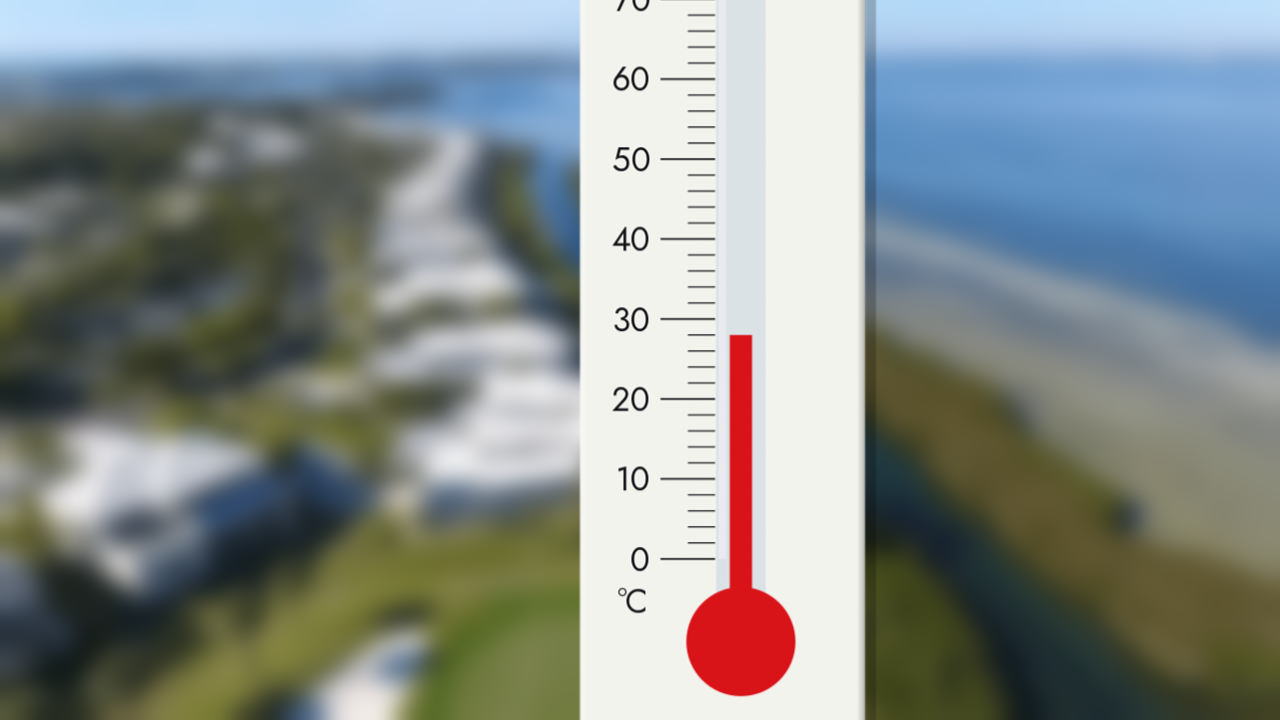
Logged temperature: {"value": 28, "unit": "°C"}
